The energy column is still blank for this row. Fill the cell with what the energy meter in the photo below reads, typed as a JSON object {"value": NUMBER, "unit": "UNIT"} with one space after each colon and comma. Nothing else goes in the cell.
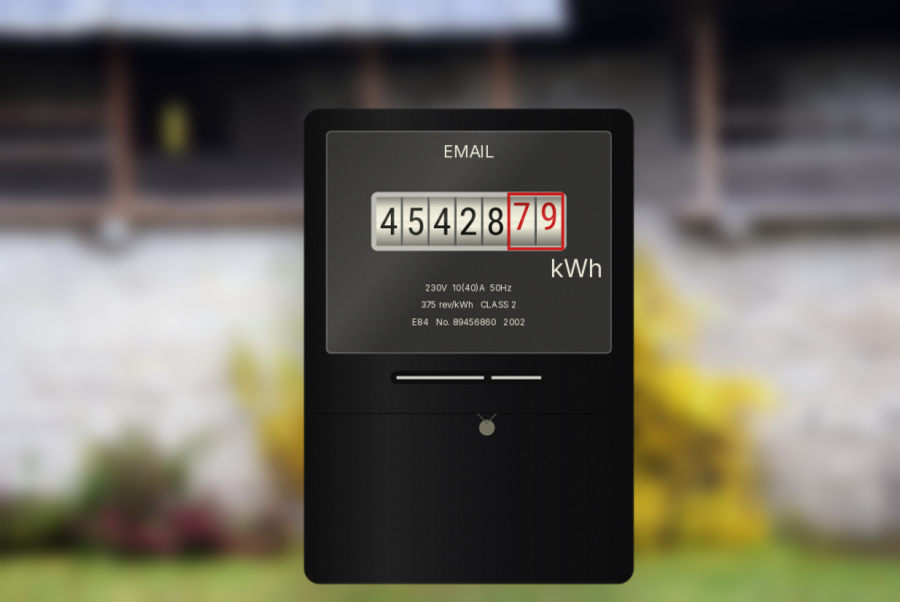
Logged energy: {"value": 45428.79, "unit": "kWh"}
